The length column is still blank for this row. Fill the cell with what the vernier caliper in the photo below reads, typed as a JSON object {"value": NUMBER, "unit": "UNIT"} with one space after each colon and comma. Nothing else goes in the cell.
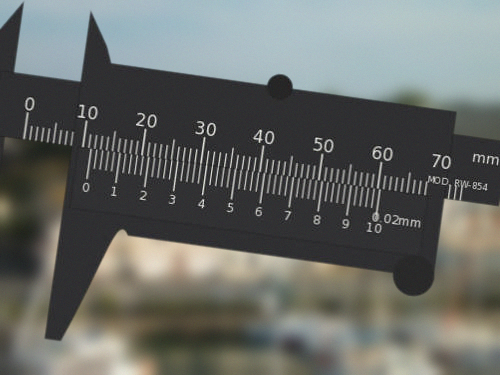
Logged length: {"value": 11.4, "unit": "mm"}
